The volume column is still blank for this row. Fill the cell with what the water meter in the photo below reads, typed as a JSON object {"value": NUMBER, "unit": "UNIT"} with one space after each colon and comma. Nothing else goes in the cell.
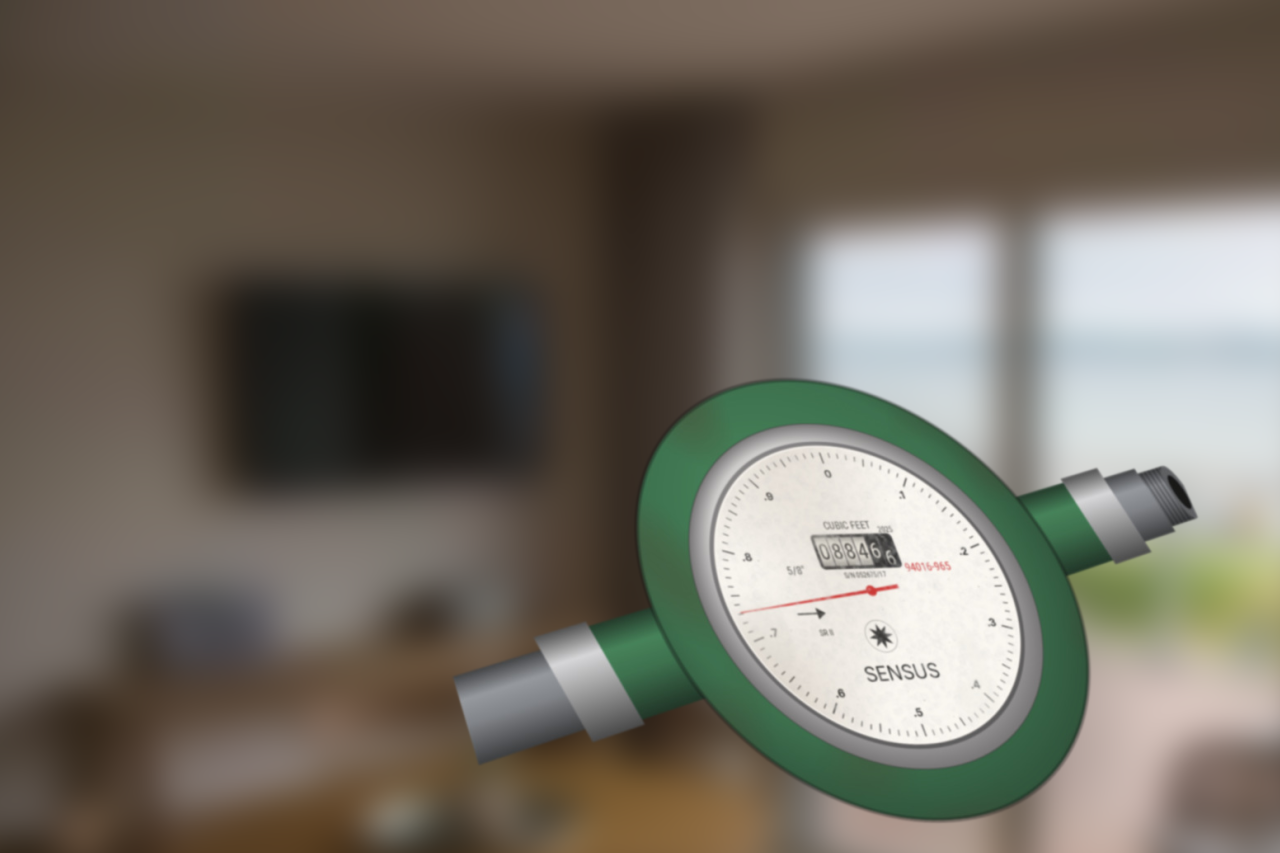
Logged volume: {"value": 88465.73, "unit": "ft³"}
